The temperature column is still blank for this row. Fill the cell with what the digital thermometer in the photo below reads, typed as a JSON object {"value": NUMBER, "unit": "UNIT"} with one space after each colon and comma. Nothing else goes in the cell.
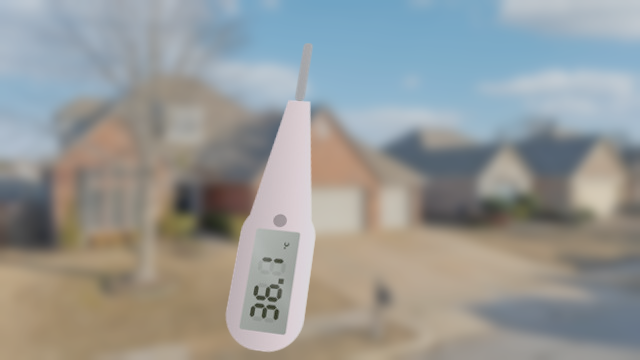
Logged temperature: {"value": 36.1, "unit": "°C"}
